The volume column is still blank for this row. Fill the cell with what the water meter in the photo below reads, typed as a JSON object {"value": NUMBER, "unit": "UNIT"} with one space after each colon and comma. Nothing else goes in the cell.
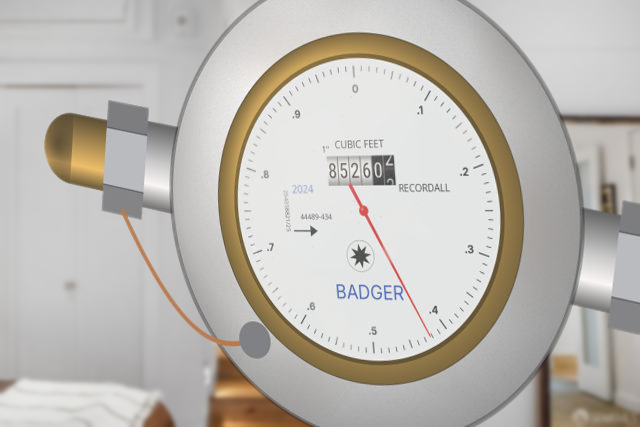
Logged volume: {"value": 852602.42, "unit": "ft³"}
